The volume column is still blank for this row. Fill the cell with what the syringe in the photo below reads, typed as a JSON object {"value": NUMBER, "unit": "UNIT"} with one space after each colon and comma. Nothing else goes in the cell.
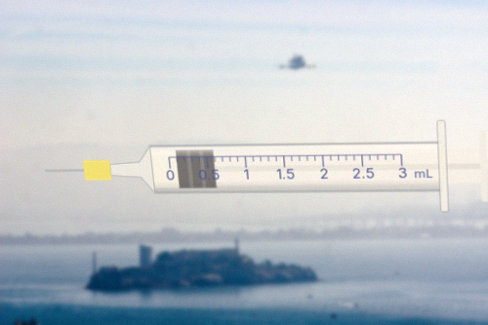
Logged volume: {"value": 0.1, "unit": "mL"}
